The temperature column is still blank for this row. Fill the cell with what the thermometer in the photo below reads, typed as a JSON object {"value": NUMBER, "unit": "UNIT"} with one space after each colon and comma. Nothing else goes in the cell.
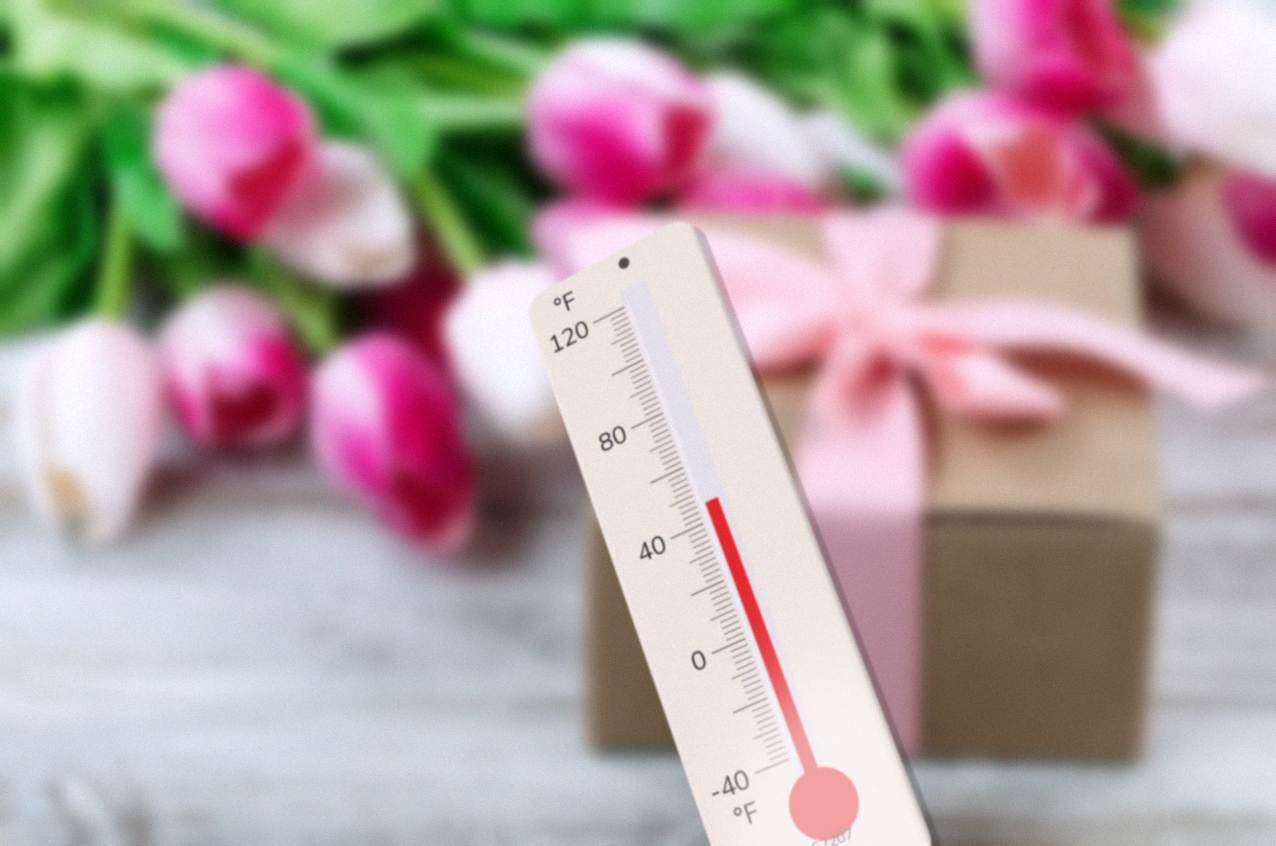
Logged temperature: {"value": 46, "unit": "°F"}
